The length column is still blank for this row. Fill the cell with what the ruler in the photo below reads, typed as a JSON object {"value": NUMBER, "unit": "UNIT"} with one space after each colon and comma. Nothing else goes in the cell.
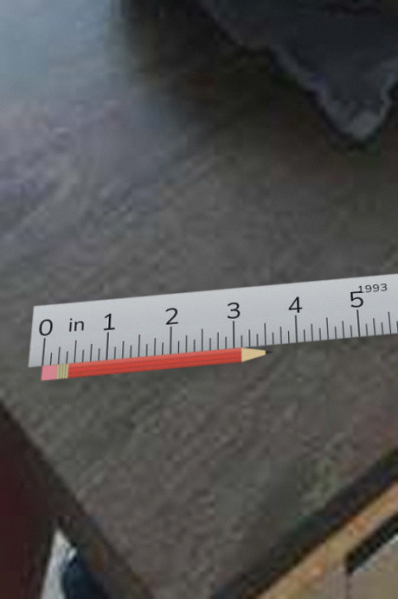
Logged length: {"value": 3.625, "unit": "in"}
